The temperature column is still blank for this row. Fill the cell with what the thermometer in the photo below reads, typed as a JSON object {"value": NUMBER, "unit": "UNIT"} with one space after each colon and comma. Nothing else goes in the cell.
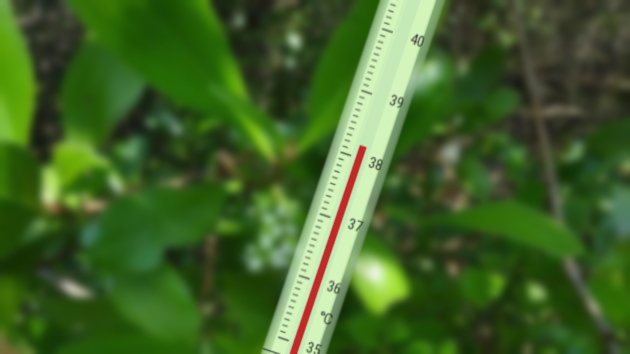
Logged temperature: {"value": 38.2, "unit": "°C"}
